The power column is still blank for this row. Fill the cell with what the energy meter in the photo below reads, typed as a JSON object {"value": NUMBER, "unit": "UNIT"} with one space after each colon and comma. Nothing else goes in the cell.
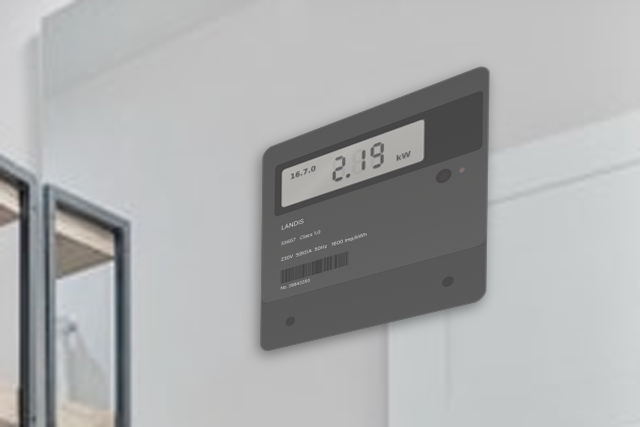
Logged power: {"value": 2.19, "unit": "kW"}
